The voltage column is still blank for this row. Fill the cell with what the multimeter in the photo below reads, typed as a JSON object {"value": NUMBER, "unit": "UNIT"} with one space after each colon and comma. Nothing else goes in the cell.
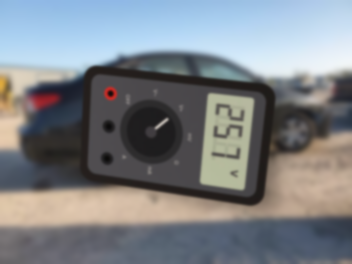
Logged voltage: {"value": 257, "unit": "V"}
